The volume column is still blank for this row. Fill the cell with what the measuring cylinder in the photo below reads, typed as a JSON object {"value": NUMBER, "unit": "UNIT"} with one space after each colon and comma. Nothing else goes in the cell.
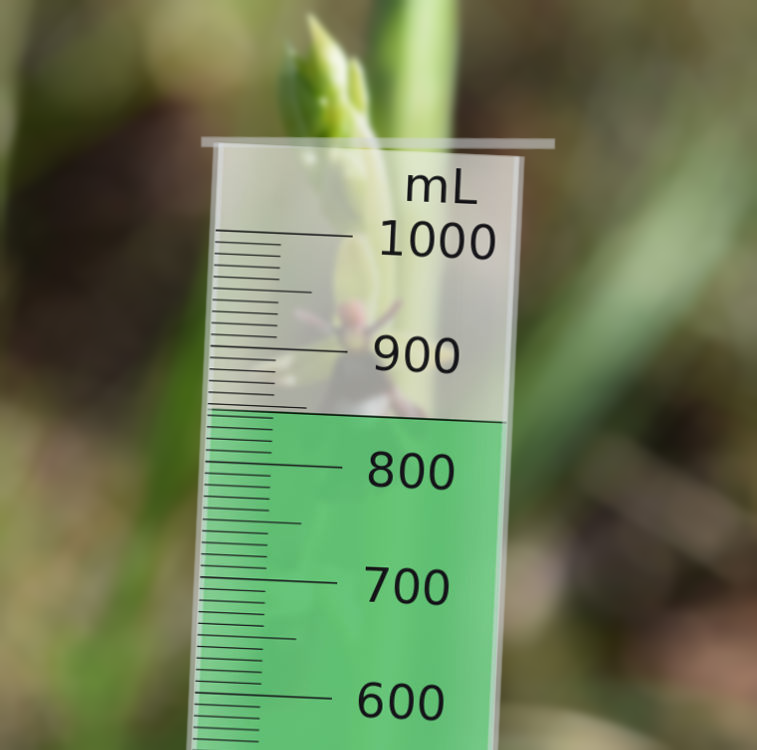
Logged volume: {"value": 845, "unit": "mL"}
